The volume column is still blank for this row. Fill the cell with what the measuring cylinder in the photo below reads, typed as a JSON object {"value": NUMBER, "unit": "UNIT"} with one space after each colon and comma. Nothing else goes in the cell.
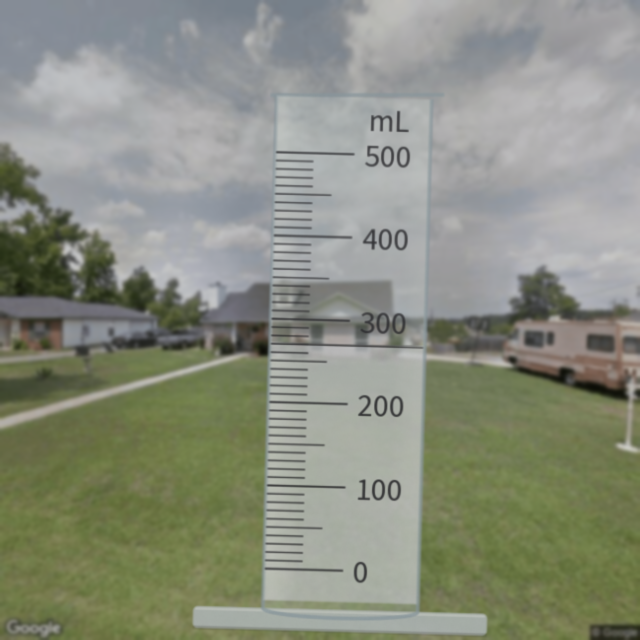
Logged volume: {"value": 270, "unit": "mL"}
